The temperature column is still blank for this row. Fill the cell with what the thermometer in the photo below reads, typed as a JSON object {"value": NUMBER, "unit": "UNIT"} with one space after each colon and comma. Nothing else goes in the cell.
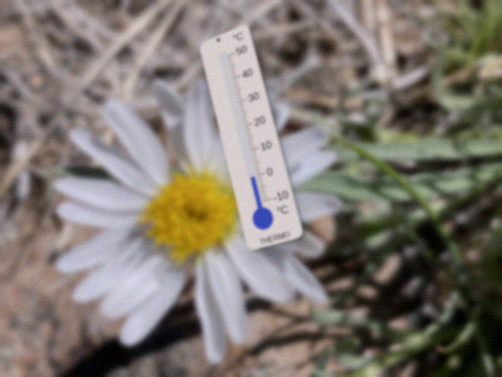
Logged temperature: {"value": 0, "unit": "°C"}
